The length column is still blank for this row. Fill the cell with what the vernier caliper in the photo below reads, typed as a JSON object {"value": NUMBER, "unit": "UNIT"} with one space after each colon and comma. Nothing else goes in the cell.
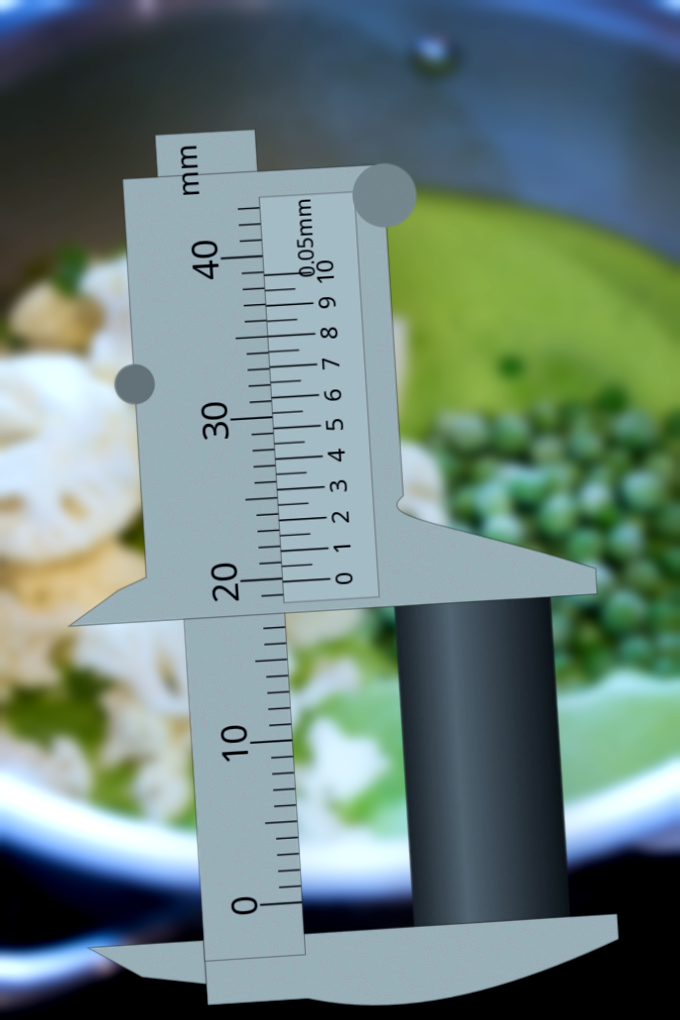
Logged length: {"value": 19.8, "unit": "mm"}
